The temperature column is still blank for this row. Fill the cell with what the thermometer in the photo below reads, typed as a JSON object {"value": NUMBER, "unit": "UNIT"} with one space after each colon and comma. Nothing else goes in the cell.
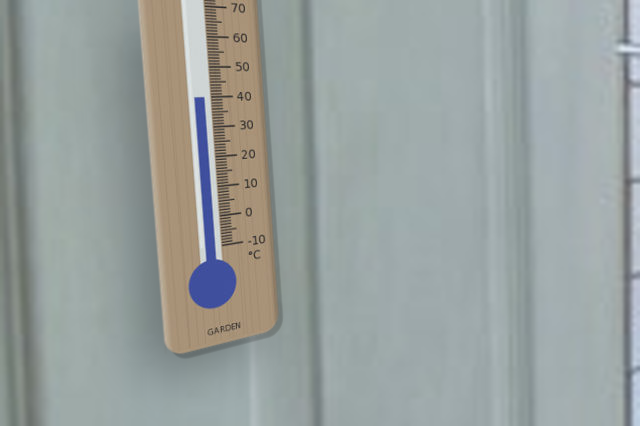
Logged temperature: {"value": 40, "unit": "°C"}
